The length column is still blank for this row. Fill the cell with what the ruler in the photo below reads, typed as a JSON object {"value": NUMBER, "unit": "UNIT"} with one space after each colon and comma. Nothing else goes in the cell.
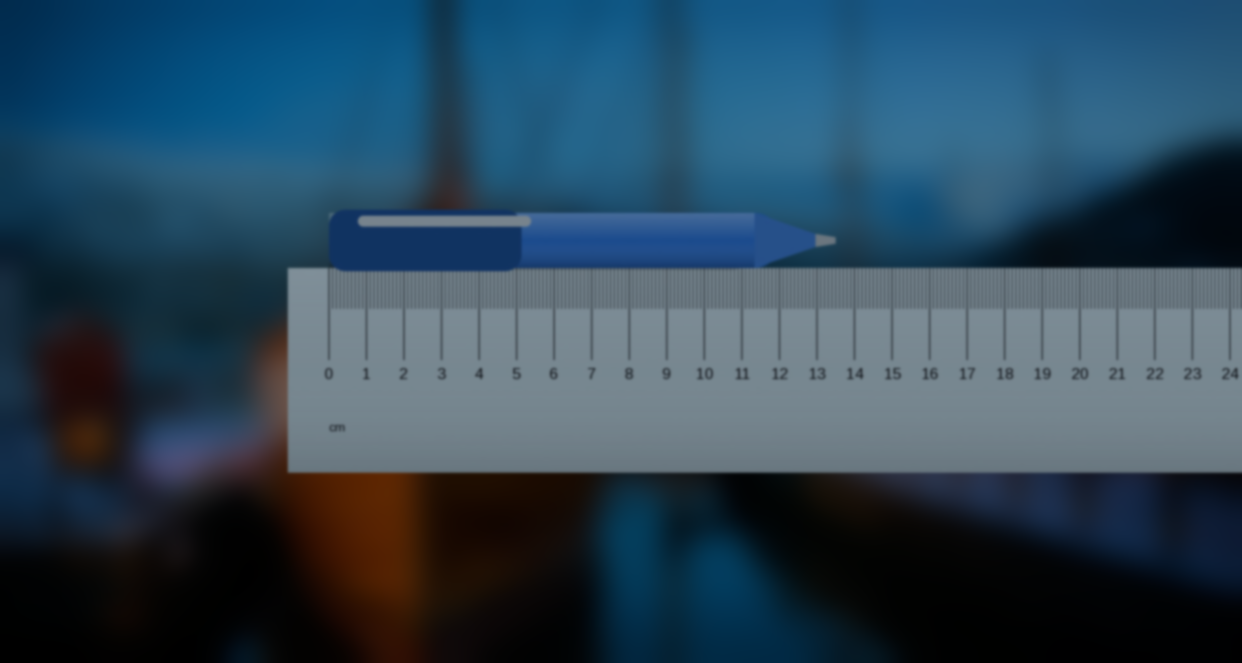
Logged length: {"value": 13.5, "unit": "cm"}
